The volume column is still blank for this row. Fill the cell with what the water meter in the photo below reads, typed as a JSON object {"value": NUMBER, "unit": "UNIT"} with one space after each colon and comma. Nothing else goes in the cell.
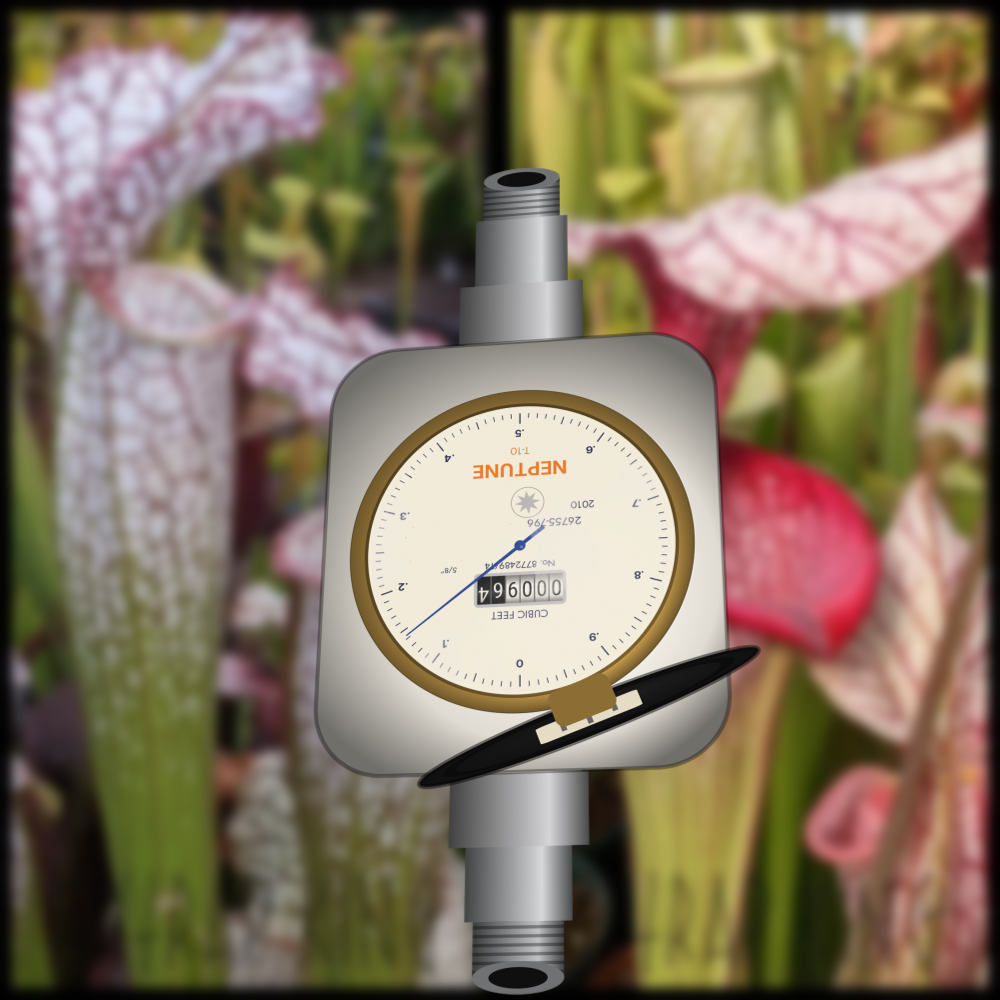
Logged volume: {"value": 964.14, "unit": "ft³"}
